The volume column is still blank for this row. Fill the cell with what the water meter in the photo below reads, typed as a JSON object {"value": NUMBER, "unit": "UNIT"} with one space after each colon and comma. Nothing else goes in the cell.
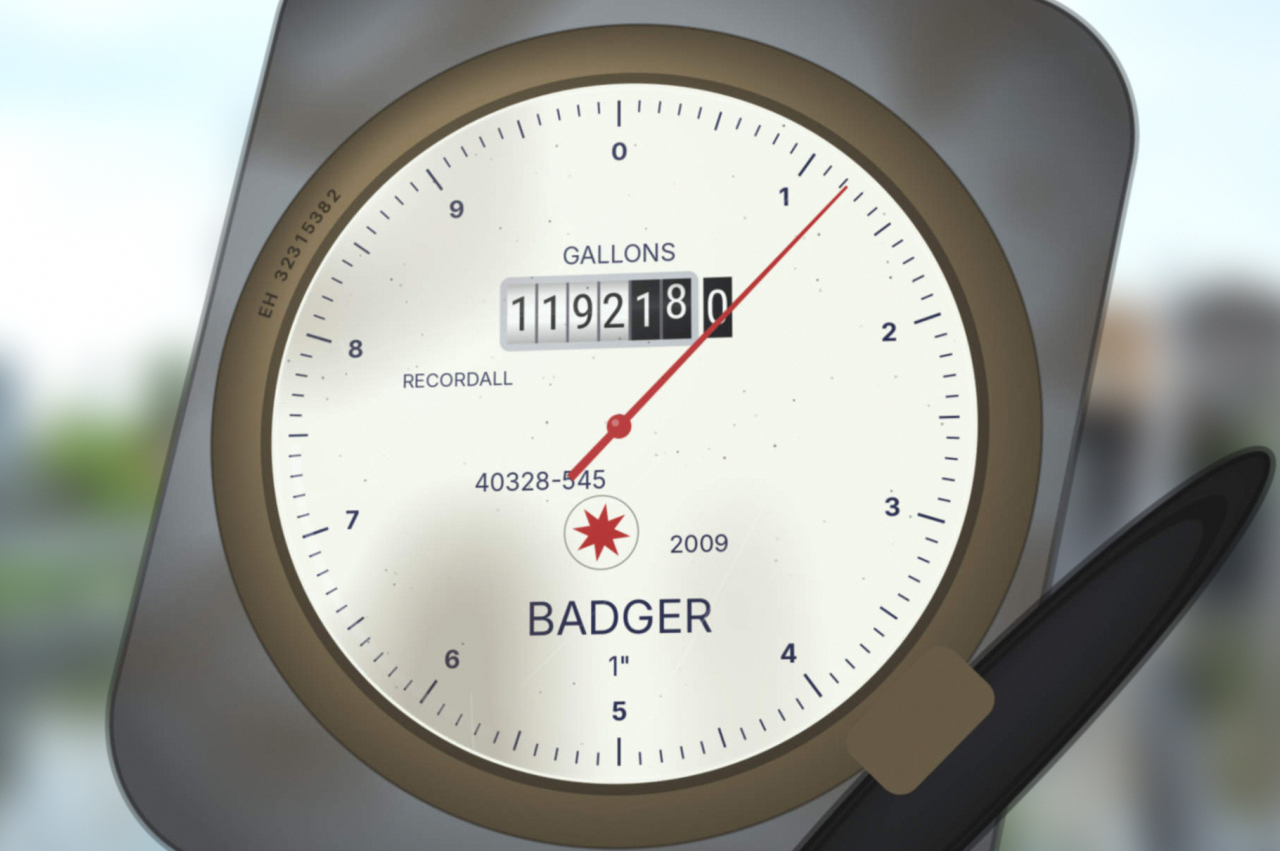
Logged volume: {"value": 1192181.2, "unit": "gal"}
